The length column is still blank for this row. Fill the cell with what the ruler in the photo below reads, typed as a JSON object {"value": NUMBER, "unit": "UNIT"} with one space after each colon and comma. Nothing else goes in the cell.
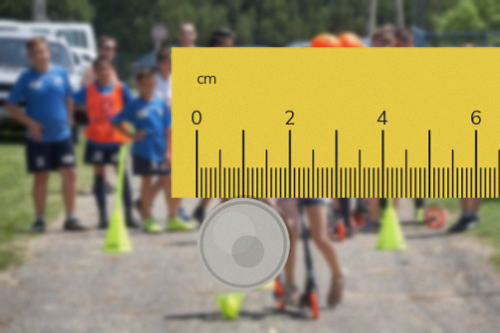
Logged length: {"value": 2, "unit": "cm"}
